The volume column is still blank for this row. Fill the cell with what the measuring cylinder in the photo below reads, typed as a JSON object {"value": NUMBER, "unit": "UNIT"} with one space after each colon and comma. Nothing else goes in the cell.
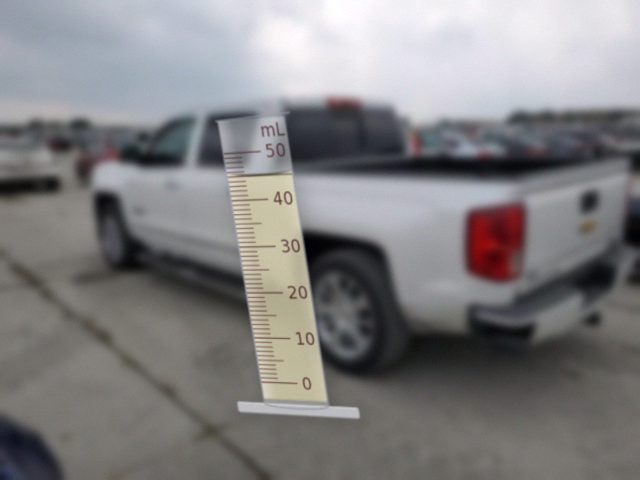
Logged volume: {"value": 45, "unit": "mL"}
